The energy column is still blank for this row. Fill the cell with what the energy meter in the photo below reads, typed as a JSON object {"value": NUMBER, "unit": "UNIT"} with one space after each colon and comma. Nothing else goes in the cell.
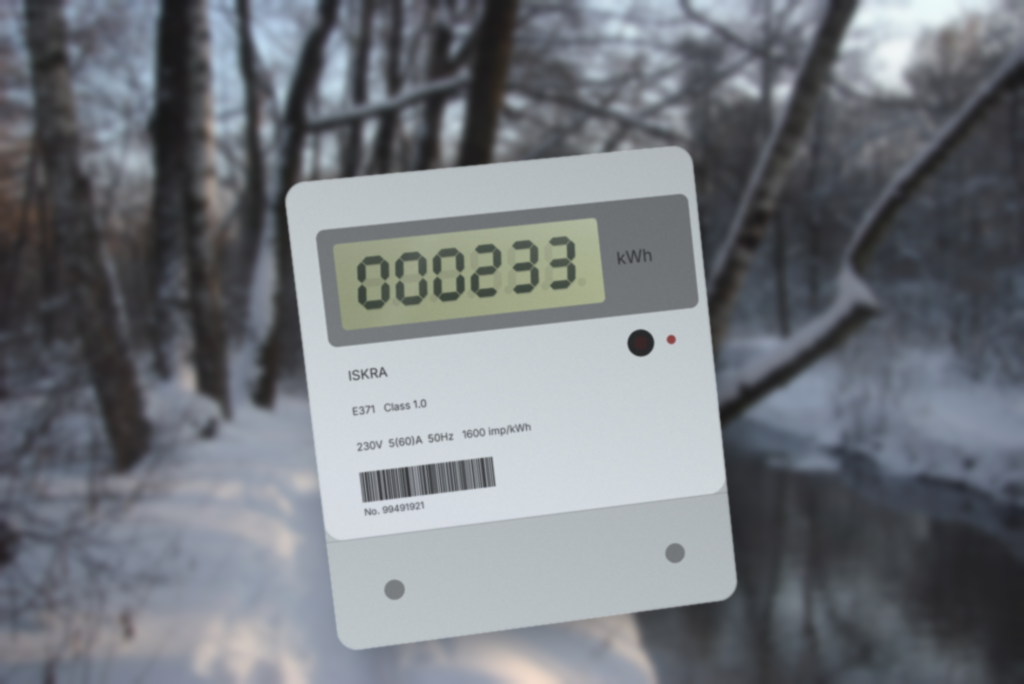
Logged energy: {"value": 233, "unit": "kWh"}
